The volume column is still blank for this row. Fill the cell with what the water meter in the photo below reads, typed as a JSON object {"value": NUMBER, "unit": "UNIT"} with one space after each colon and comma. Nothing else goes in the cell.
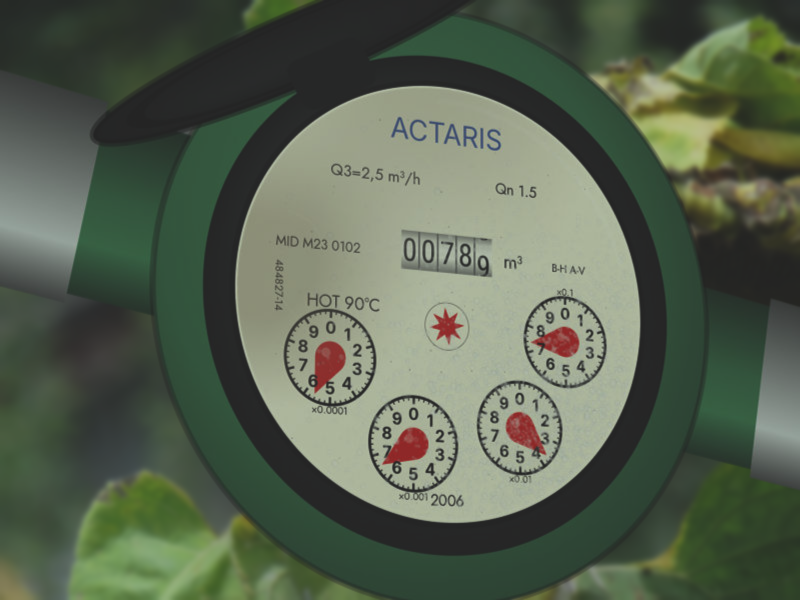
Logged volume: {"value": 788.7365, "unit": "m³"}
